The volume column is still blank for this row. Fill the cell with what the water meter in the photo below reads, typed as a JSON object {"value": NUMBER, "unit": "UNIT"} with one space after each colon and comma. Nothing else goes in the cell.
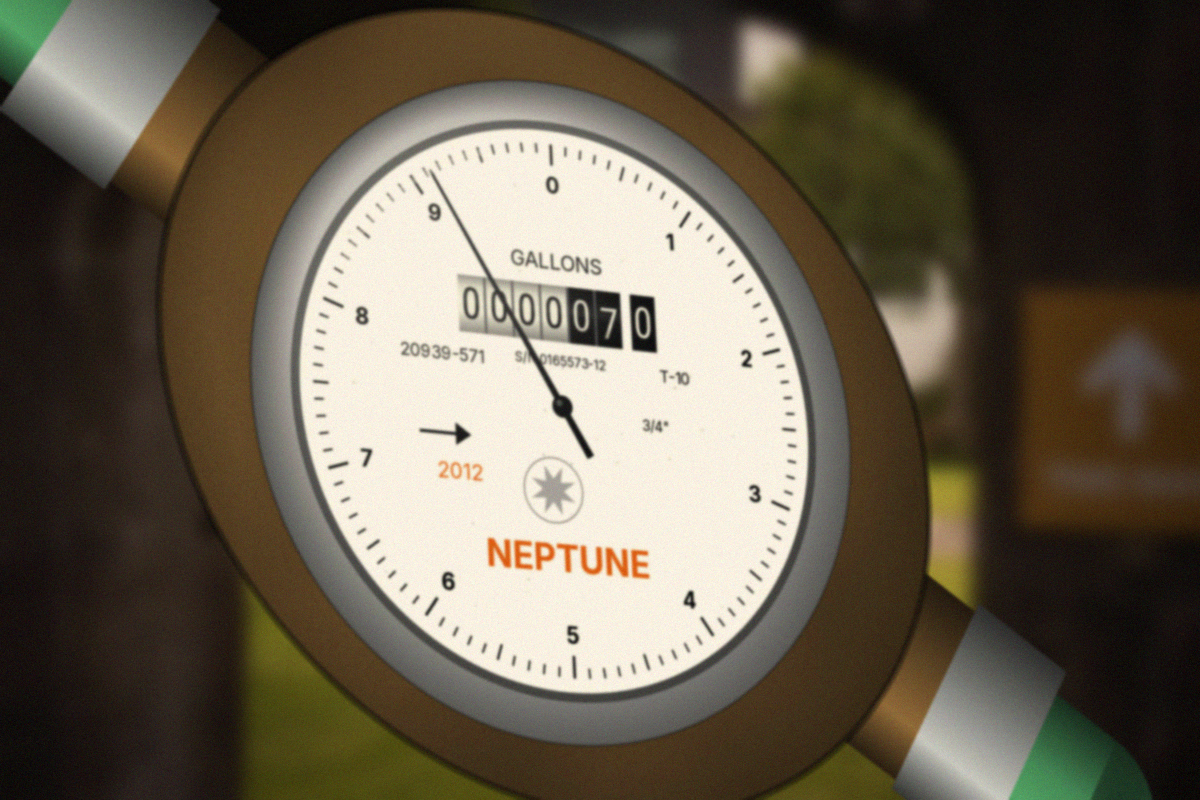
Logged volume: {"value": 69.1, "unit": "gal"}
